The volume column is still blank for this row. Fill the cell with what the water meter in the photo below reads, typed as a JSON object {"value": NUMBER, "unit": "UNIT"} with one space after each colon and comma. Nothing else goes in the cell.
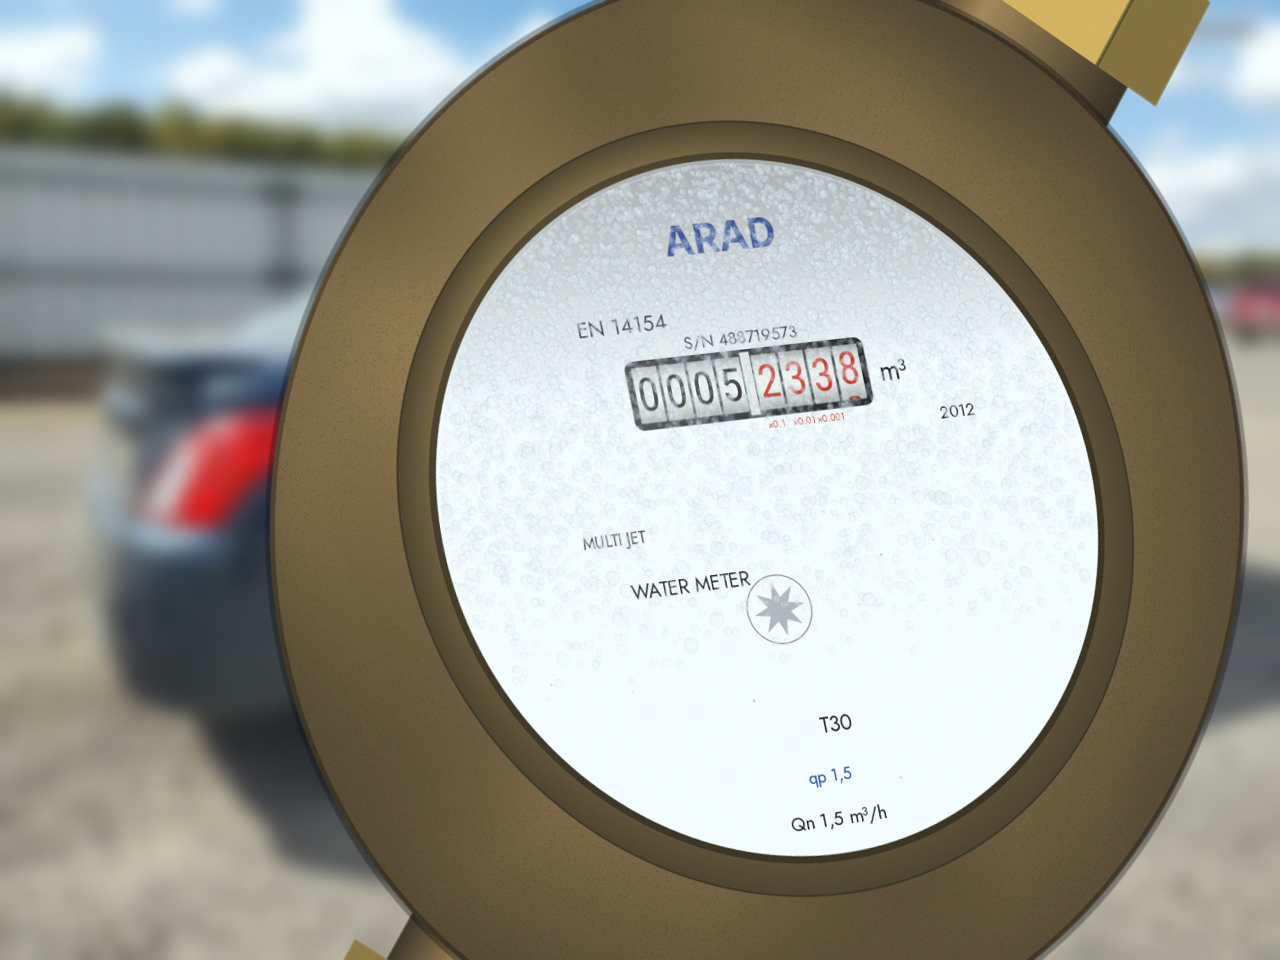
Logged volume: {"value": 5.2338, "unit": "m³"}
